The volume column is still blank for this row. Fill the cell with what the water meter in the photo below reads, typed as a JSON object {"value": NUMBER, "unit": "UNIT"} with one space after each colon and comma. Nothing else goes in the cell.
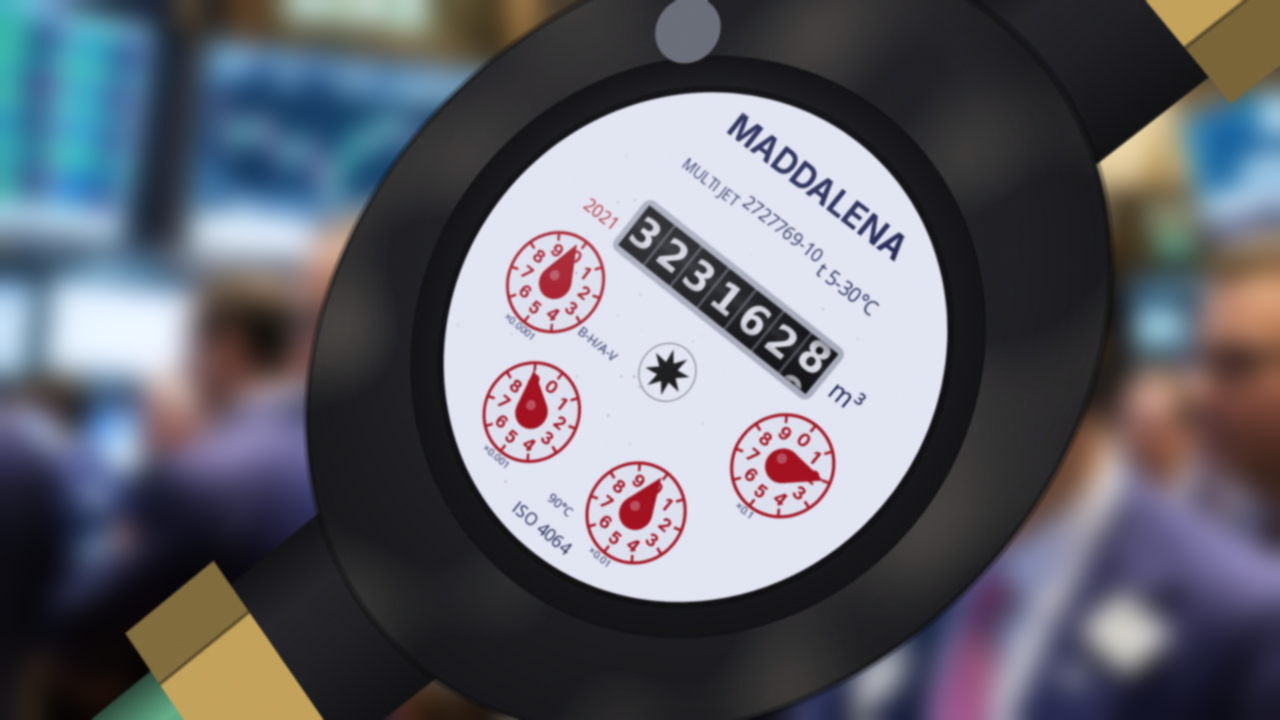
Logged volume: {"value": 3231628.1989, "unit": "m³"}
